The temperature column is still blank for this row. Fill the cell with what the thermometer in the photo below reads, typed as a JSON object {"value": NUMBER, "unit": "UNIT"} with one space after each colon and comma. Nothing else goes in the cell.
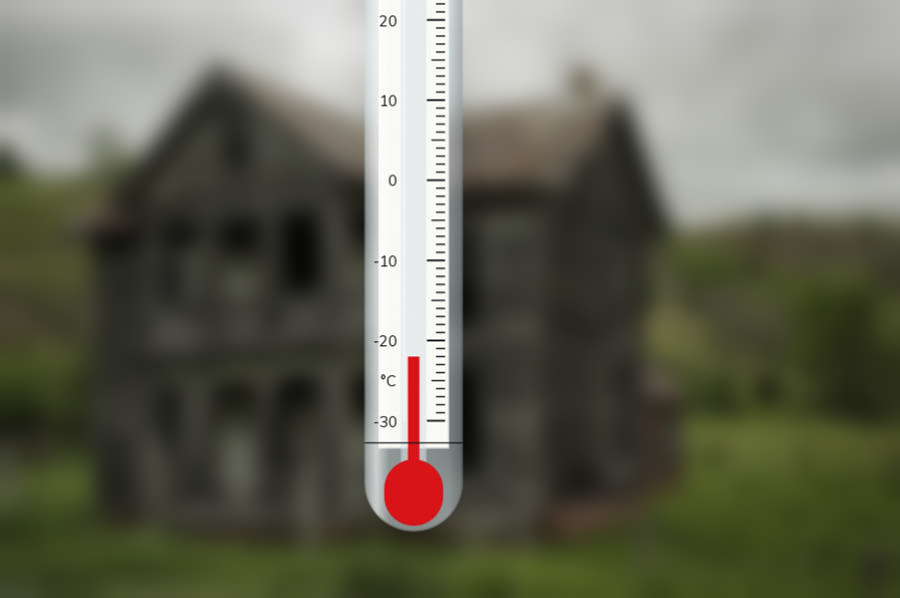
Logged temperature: {"value": -22, "unit": "°C"}
